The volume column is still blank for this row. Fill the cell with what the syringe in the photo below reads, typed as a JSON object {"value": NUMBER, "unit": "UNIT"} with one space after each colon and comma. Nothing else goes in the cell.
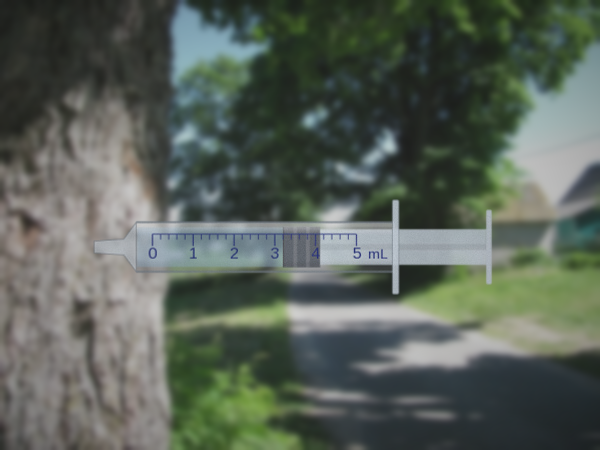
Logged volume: {"value": 3.2, "unit": "mL"}
